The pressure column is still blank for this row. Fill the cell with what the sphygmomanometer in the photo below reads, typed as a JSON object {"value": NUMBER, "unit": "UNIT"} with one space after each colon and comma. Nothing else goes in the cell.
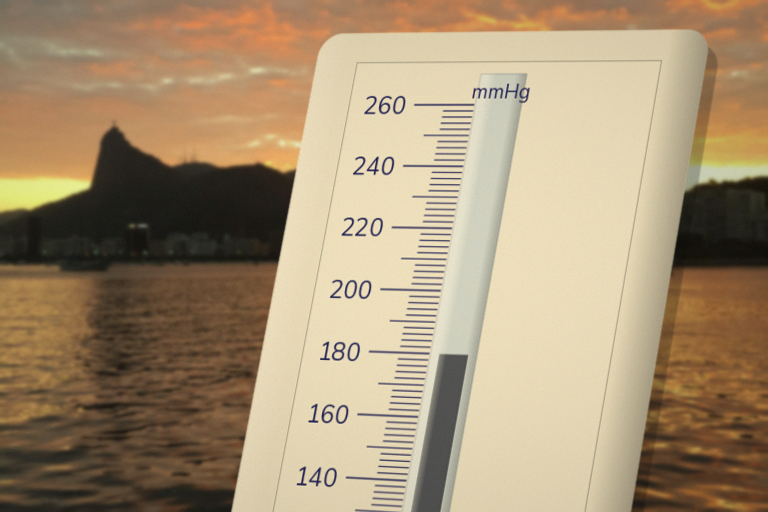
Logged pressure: {"value": 180, "unit": "mmHg"}
